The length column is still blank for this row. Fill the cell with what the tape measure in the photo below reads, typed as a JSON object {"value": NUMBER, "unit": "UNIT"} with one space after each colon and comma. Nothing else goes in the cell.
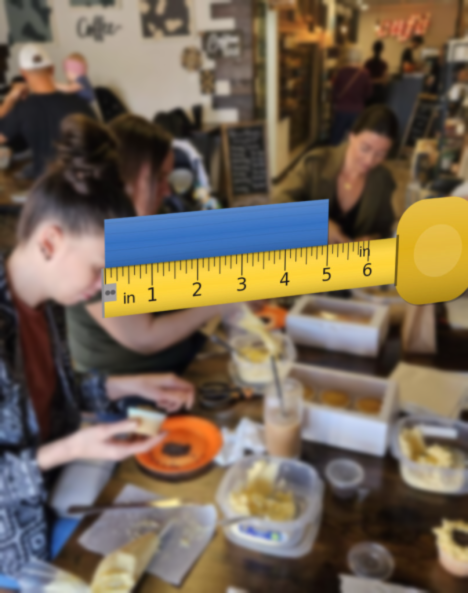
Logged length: {"value": 5, "unit": "in"}
